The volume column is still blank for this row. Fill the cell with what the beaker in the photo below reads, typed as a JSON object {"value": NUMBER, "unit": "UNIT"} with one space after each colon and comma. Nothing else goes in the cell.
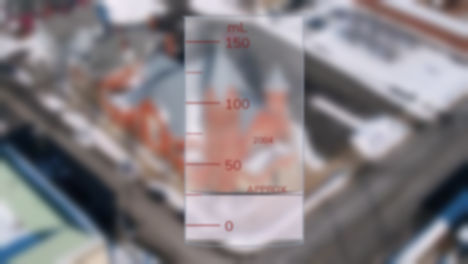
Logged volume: {"value": 25, "unit": "mL"}
